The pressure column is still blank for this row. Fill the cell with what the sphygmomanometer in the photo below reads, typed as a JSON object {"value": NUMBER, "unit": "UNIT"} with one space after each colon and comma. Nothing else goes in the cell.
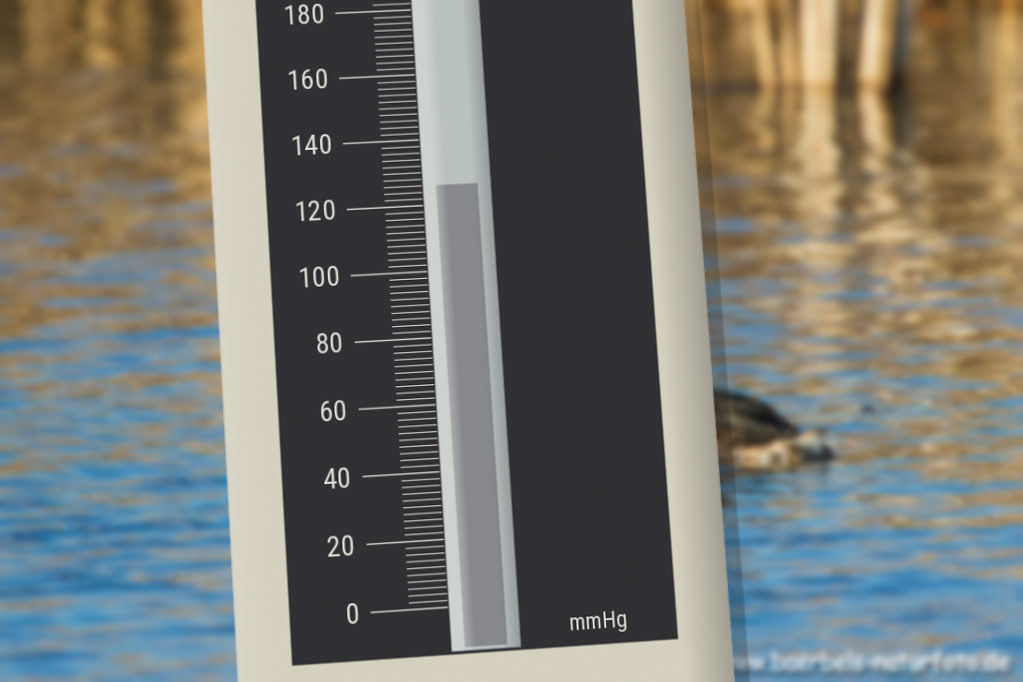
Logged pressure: {"value": 126, "unit": "mmHg"}
